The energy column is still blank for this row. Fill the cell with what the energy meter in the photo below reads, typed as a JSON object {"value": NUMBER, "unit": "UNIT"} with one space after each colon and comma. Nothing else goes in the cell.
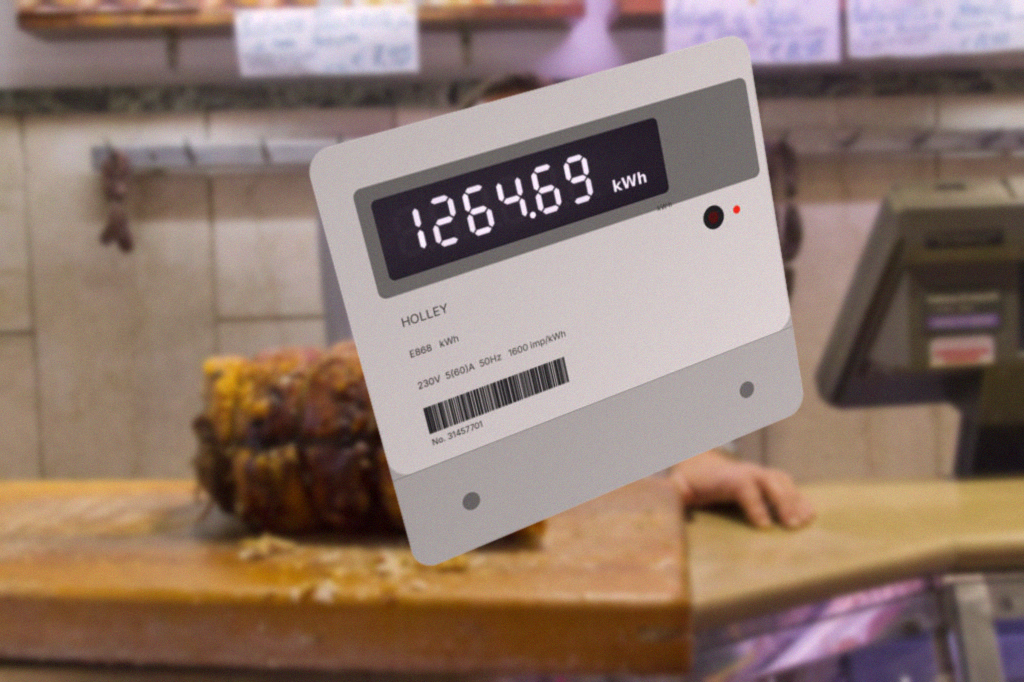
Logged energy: {"value": 1264.69, "unit": "kWh"}
